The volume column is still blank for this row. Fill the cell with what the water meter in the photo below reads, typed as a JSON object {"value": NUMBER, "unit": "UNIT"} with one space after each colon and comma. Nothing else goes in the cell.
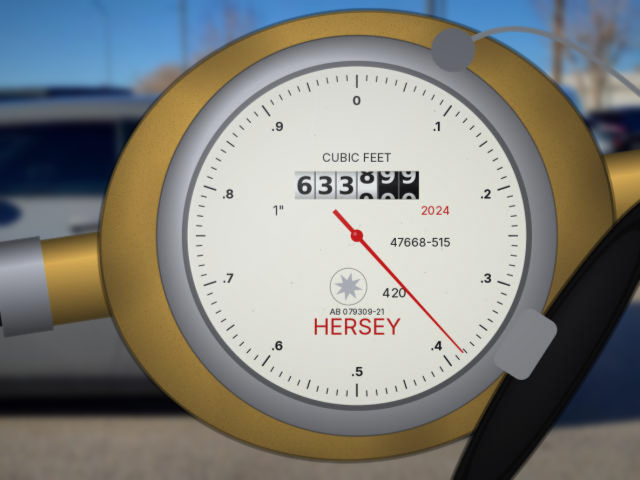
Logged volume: {"value": 633899.38, "unit": "ft³"}
